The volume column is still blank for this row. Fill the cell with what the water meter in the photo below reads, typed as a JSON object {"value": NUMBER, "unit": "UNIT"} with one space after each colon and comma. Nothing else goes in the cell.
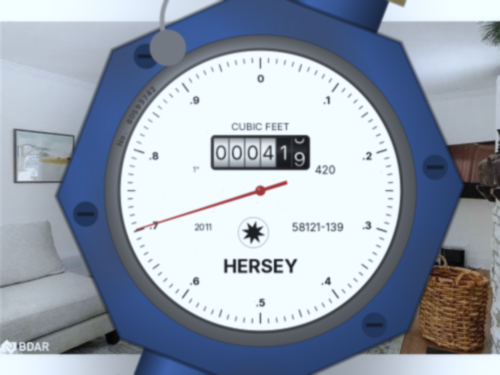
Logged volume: {"value": 418.70, "unit": "ft³"}
